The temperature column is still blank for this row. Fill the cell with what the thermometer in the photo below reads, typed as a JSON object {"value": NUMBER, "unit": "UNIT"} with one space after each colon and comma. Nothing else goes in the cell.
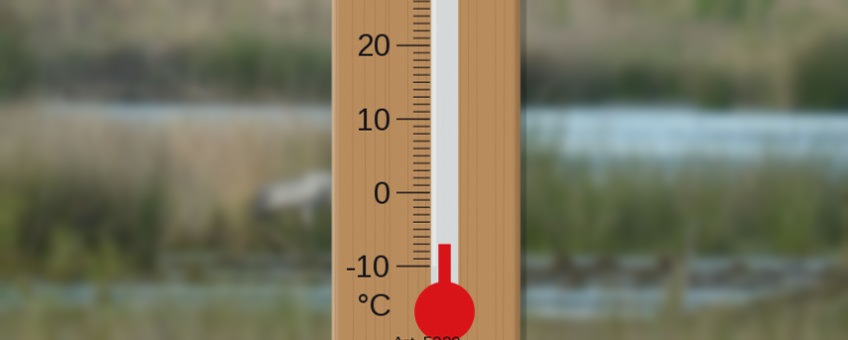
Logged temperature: {"value": -7, "unit": "°C"}
